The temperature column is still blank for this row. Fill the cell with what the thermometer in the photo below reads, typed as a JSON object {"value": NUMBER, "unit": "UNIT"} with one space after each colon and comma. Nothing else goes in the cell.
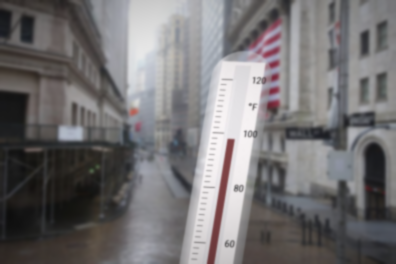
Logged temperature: {"value": 98, "unit": "°F"}
